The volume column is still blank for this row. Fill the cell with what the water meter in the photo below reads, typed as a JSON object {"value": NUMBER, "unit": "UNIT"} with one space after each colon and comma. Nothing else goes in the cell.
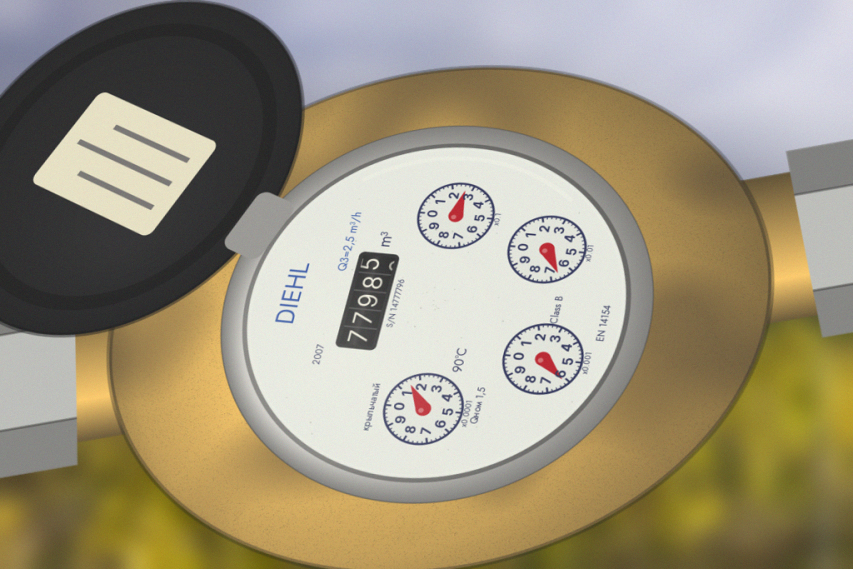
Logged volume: {"value": 77985.2661, "unit": "m³"}
